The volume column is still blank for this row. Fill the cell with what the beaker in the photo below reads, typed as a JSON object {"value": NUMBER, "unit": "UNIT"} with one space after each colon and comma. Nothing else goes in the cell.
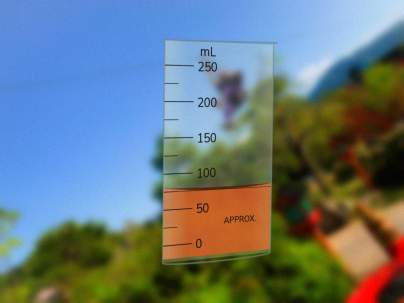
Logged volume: {"value": 75, "unit": "mL"}
